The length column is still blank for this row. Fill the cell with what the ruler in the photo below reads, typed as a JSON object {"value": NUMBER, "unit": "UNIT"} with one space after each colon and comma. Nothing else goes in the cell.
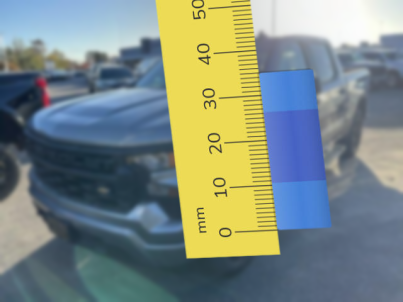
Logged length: {"value": 35, "unit": "mm"}
